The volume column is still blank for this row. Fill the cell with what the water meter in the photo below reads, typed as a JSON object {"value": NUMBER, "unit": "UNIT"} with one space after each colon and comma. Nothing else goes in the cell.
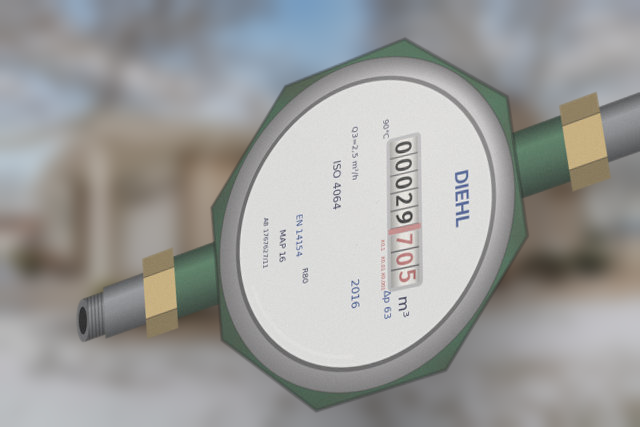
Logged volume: {"value": 29.705, "unit": "m³"}
